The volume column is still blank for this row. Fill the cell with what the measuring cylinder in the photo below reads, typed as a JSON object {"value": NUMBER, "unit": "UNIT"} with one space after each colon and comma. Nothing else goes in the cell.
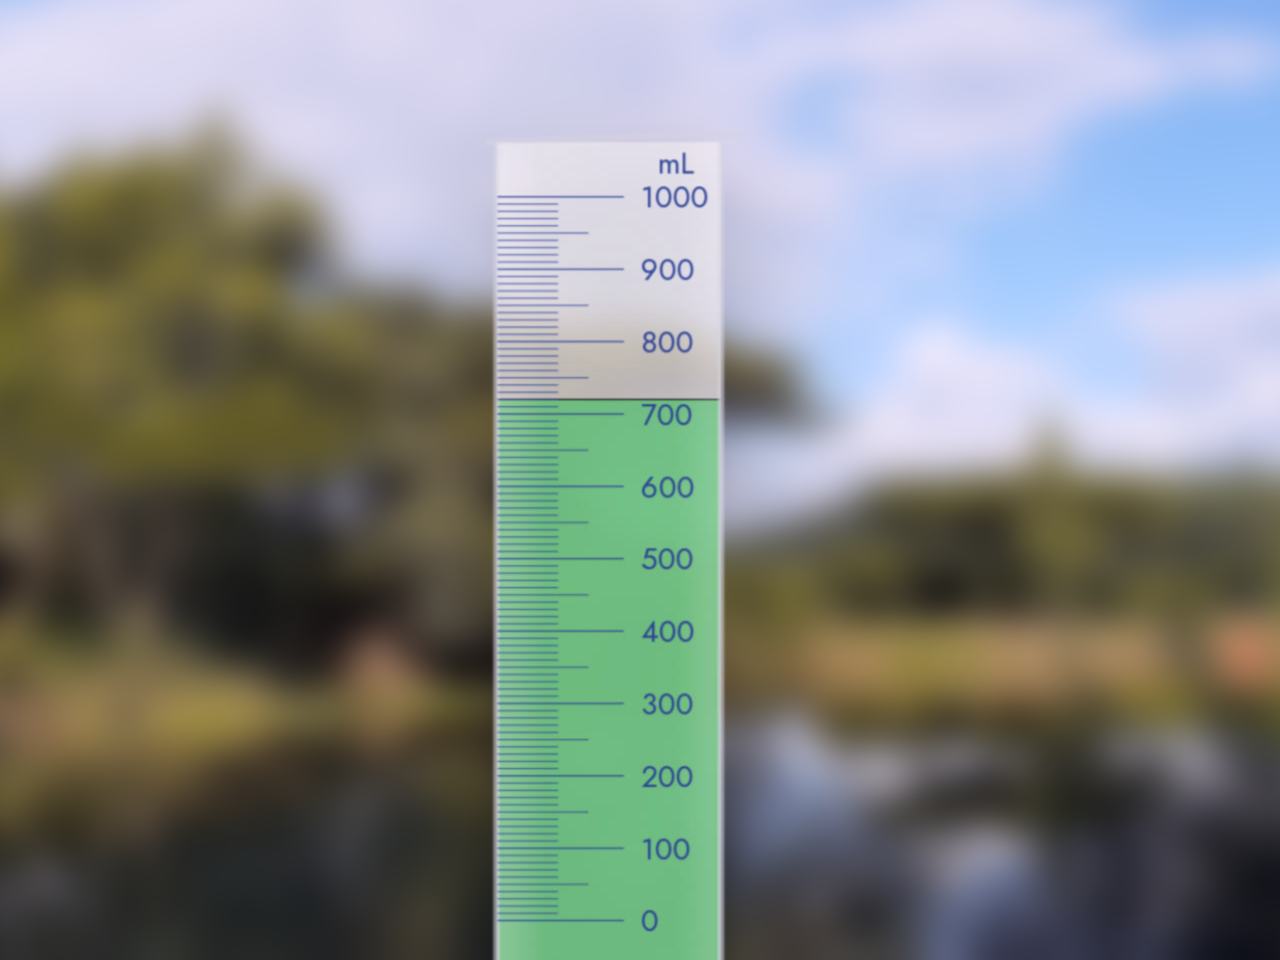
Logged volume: {"value": 720, "unit": "mL"}
